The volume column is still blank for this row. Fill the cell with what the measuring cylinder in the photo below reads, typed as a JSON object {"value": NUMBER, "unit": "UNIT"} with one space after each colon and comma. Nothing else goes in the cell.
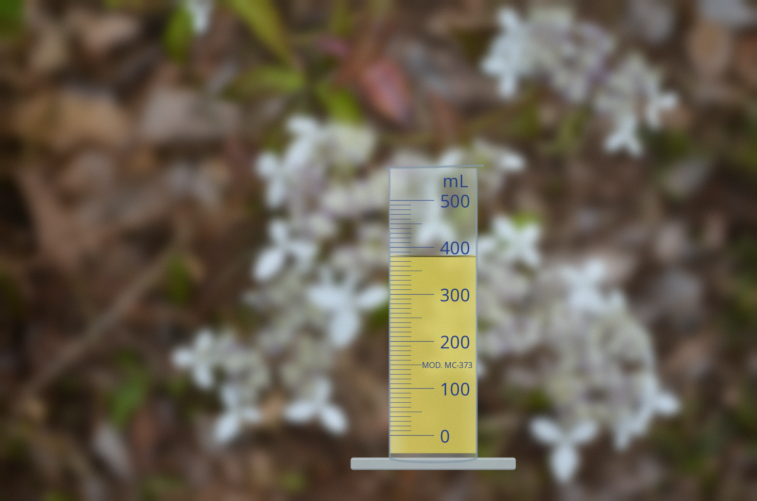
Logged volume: {"value": 380, "unit": "mL"}
